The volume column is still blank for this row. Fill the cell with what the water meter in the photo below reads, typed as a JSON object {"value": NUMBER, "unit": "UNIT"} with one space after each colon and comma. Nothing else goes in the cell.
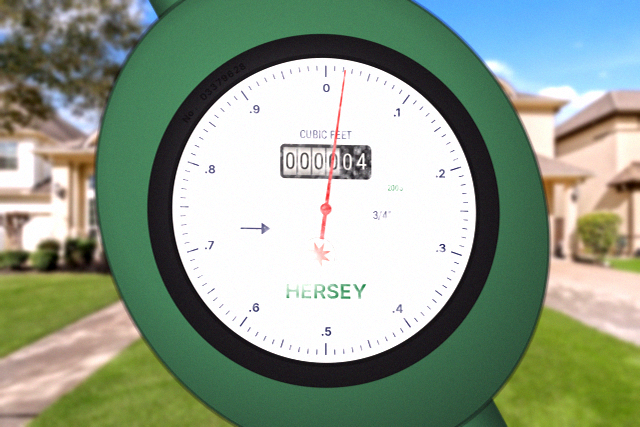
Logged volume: {"value": 4.02, "unit": "ft³"}
